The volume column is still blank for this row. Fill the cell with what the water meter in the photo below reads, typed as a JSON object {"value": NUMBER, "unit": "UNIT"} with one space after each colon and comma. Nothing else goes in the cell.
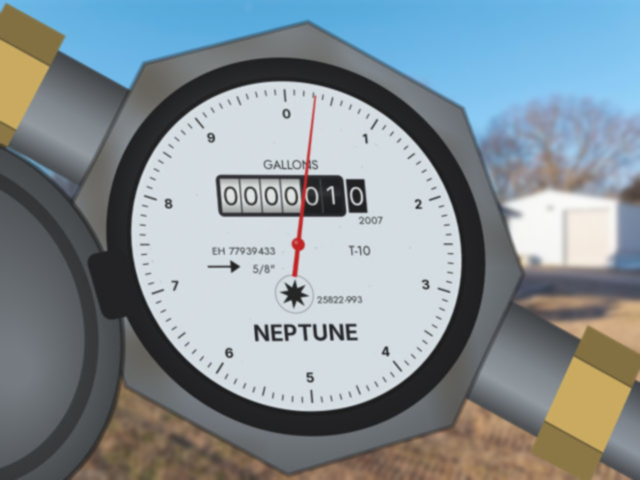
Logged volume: {"value": 10.3, "unit": "gal"}
